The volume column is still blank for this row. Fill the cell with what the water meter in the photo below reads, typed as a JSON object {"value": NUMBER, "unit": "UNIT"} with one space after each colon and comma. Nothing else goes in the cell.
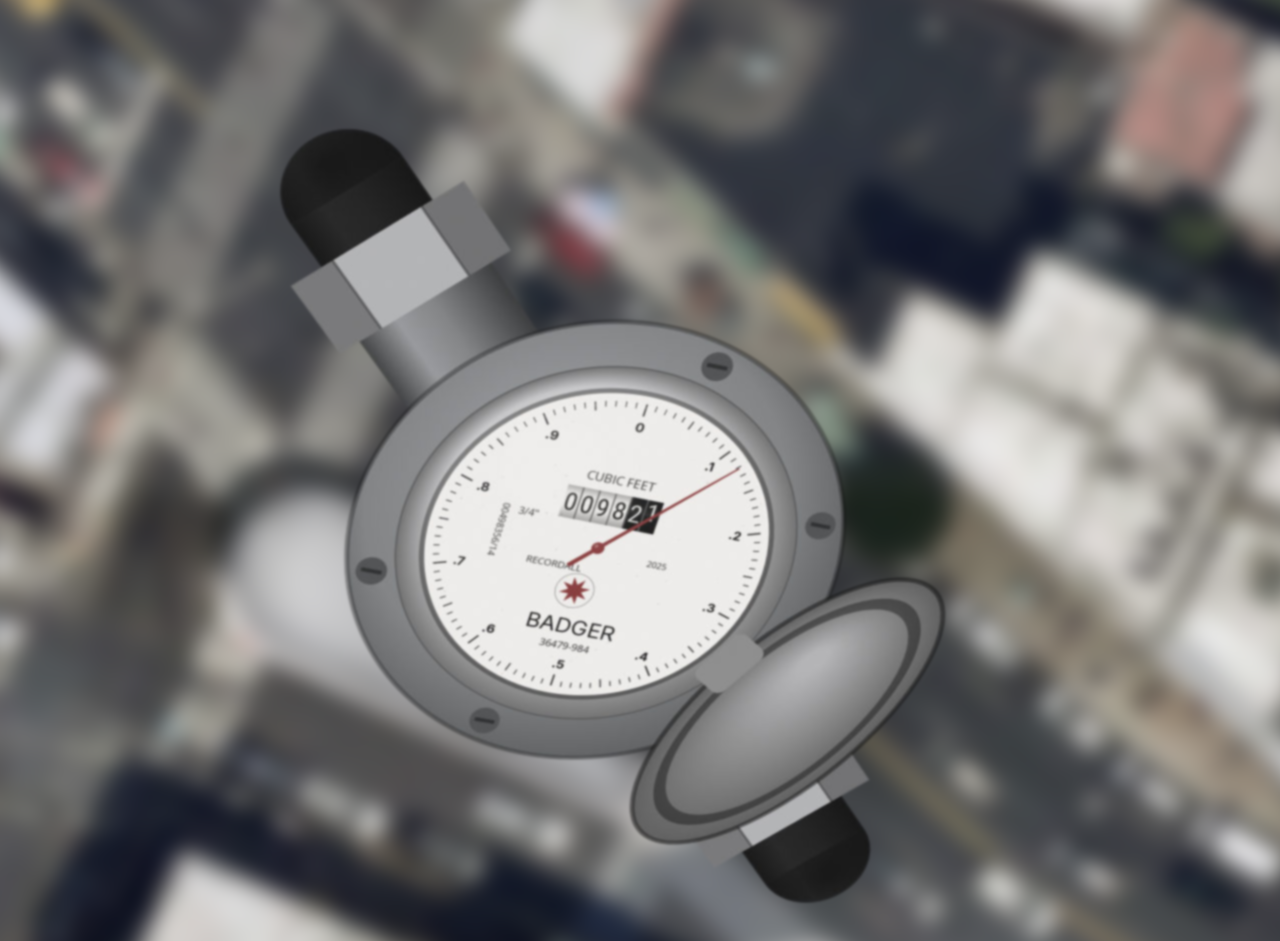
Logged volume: {"value": 9821.12, "unit": "ft³"}
